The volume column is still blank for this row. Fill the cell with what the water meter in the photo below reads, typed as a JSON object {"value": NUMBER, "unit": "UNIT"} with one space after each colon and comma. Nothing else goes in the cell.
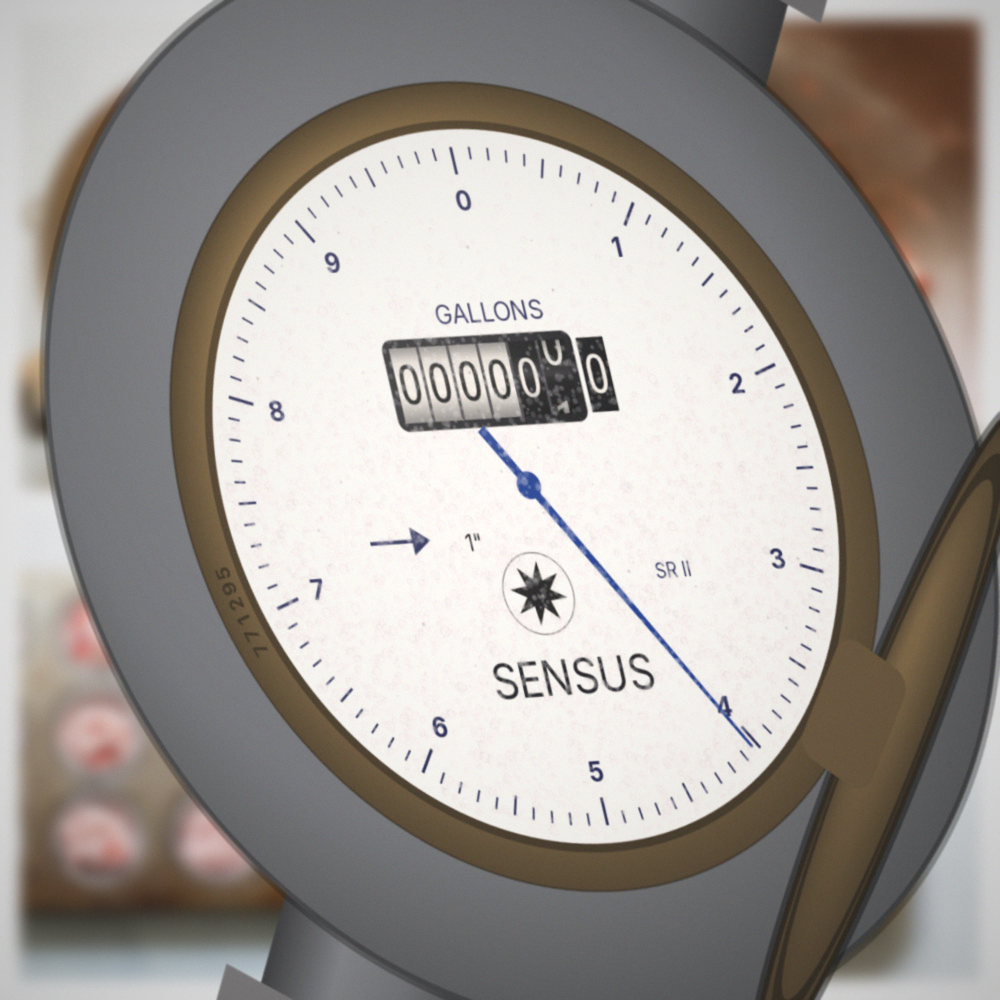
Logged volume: {"value": 4.0, "unit": "gal"}
